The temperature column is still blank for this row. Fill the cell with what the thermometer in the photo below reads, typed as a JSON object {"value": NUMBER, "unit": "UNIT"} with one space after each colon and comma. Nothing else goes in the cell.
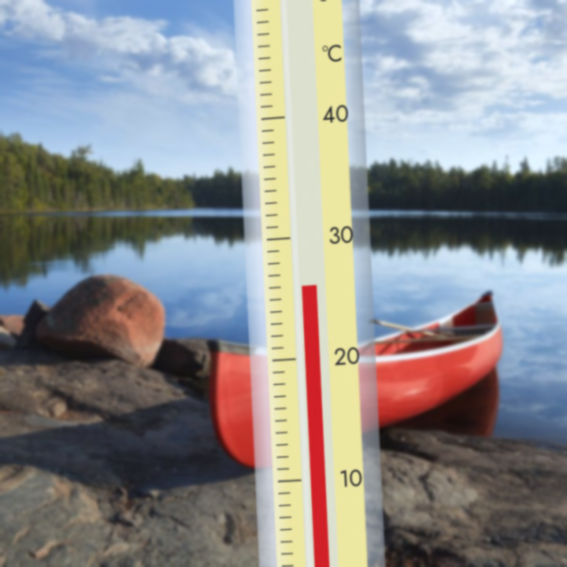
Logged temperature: {"value": 26, "unit": "°C"}
